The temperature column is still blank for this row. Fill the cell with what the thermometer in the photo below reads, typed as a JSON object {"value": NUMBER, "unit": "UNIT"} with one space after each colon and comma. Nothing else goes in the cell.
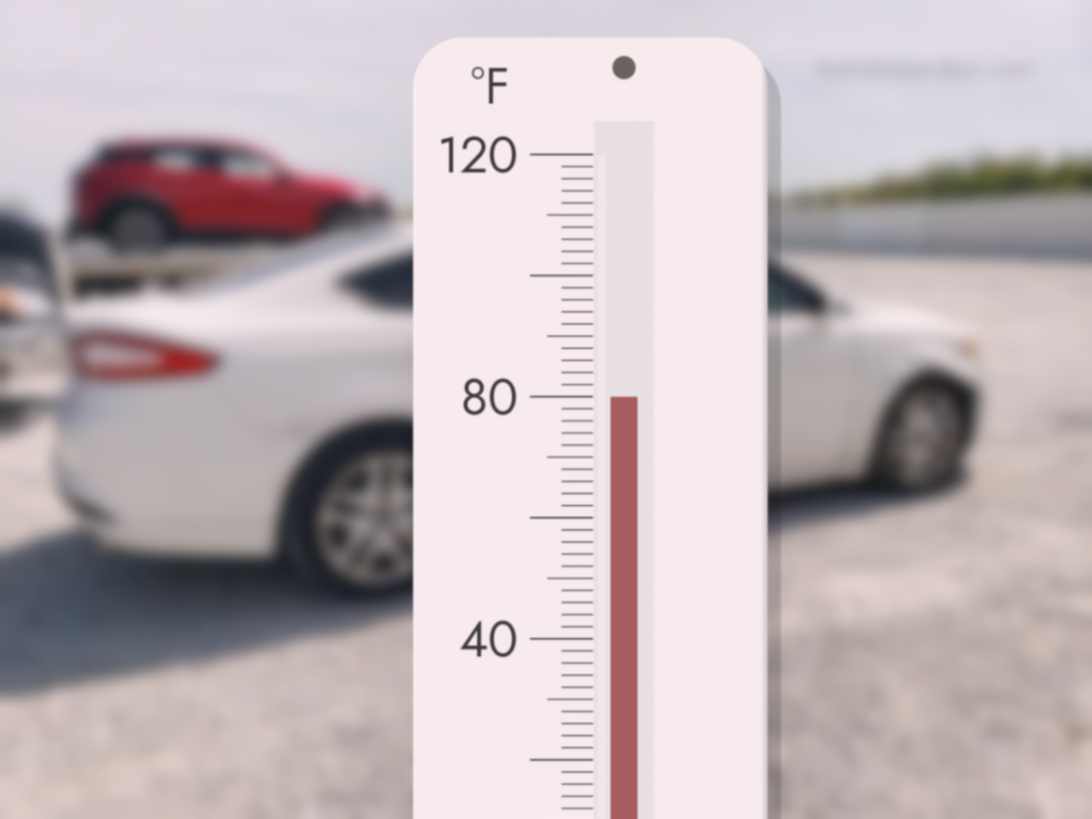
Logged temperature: {"value": 80, "unit": "°F"}
